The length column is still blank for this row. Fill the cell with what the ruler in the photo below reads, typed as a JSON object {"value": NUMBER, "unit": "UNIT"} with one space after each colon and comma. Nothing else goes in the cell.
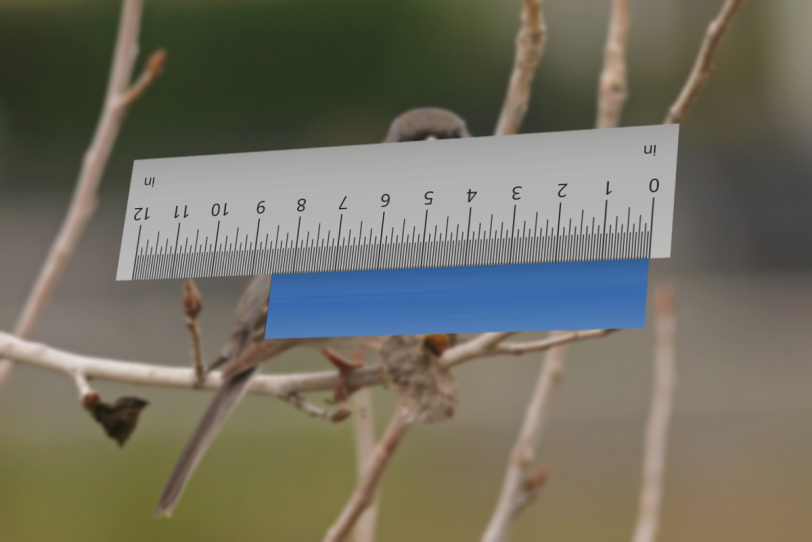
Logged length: {"value": 8.5, "unit": "in"}
